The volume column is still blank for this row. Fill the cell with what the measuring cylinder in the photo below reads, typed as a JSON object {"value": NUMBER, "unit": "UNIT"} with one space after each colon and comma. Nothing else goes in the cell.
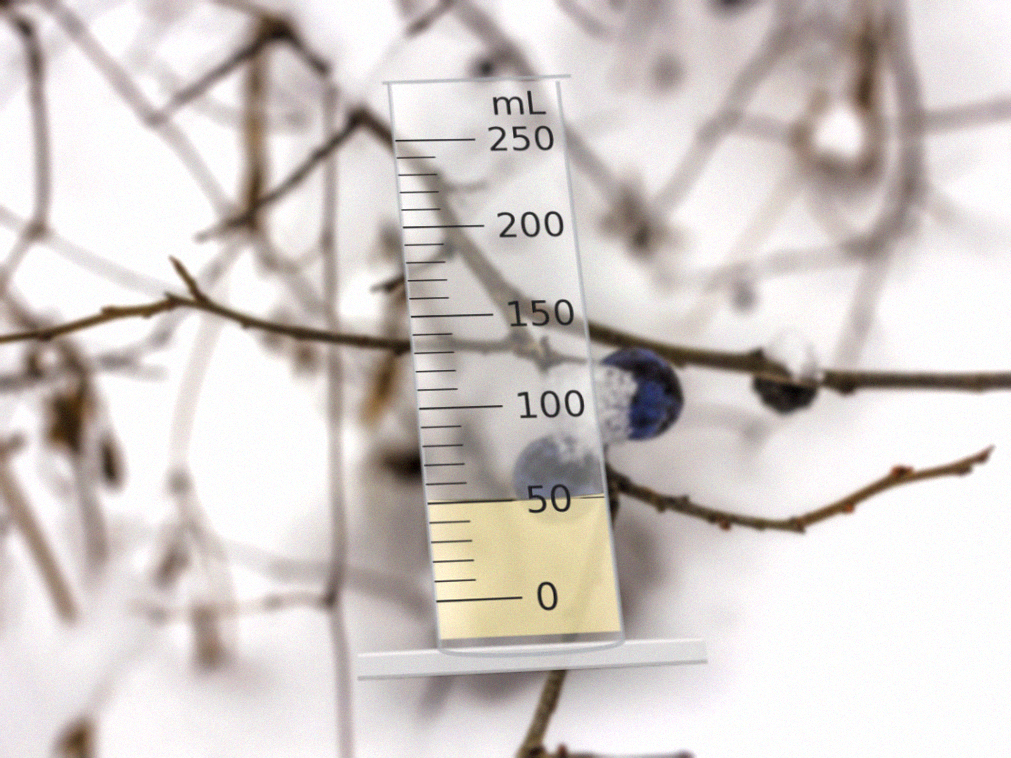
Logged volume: {"value": 50, "unit": "mL"}
